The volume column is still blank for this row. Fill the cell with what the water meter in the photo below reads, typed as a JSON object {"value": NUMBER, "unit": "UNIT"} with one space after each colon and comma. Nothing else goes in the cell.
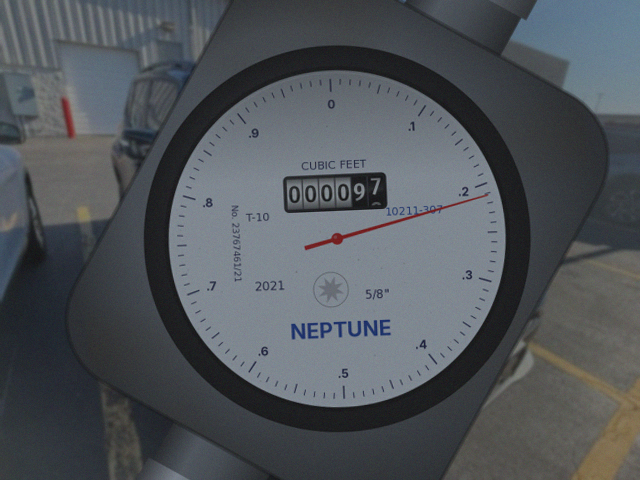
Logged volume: {"value": 97.21, "unit": "ft³"}
